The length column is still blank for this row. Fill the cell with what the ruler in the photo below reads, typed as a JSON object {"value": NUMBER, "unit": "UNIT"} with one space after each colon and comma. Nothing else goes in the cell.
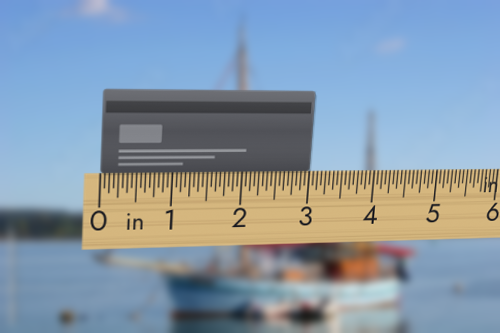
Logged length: {"value": 3, "unit": "in"}
